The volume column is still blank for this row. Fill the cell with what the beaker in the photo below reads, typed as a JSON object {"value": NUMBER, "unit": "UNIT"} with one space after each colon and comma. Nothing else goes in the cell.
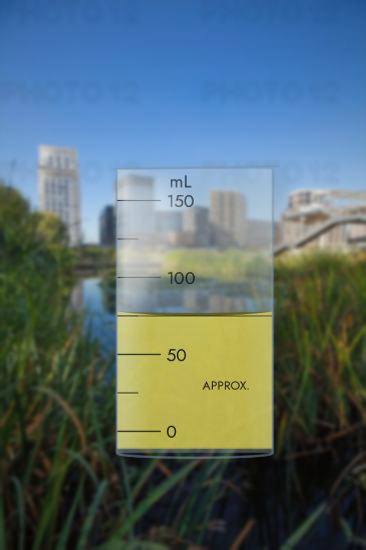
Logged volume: {"value": 75, "unit": "mL"}
